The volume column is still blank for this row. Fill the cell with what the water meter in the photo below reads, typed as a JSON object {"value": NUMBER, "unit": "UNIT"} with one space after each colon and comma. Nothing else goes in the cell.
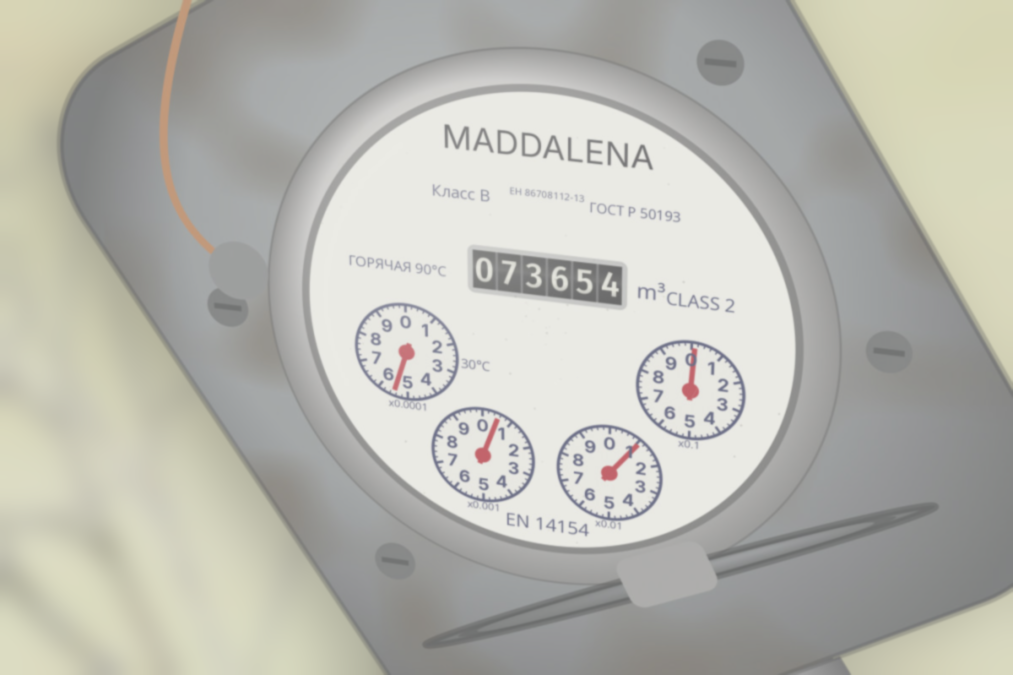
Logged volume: {"value": 73654.0105, "unit": "m³"}
